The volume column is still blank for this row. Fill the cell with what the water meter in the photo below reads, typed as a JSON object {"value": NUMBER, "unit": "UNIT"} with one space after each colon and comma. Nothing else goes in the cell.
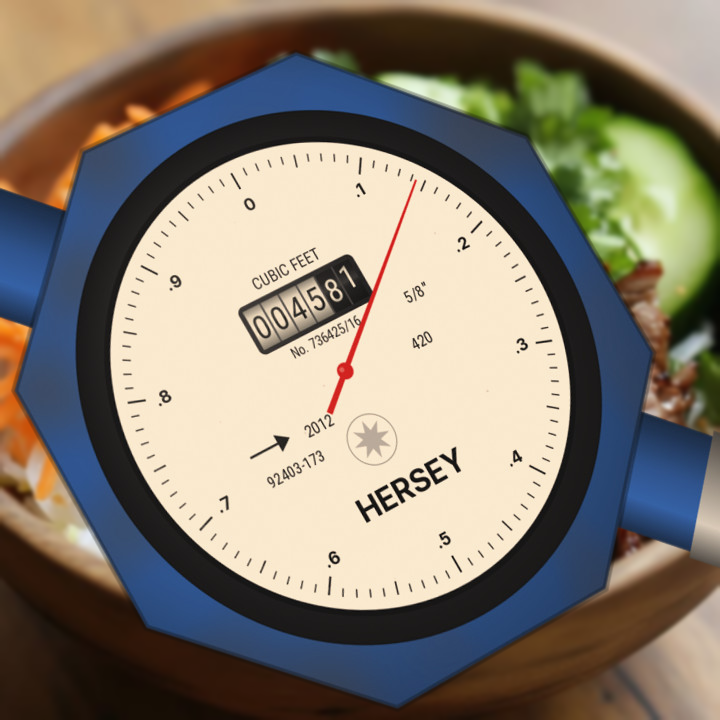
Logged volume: {"value": 4581.14, "unit": "ft³"}
